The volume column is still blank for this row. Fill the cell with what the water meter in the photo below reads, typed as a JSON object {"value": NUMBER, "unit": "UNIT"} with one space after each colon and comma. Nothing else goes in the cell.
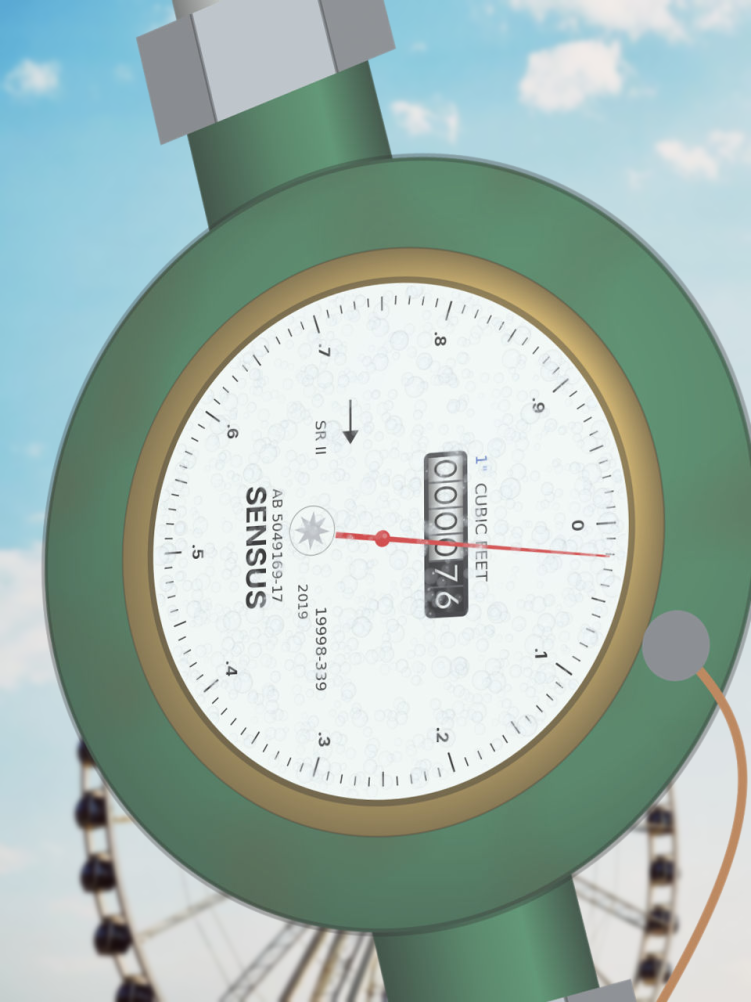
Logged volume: {"value": 76.02, "unit": "ft³"}
